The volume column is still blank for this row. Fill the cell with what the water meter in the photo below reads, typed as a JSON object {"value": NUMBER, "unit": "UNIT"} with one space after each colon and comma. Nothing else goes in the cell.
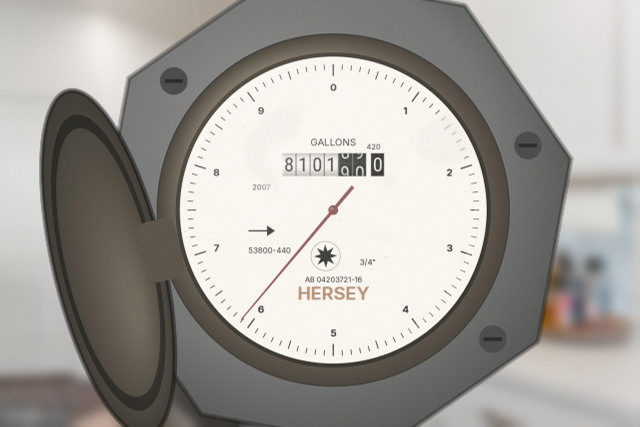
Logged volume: {"value": 8101896.1, "unit": "gal"}
